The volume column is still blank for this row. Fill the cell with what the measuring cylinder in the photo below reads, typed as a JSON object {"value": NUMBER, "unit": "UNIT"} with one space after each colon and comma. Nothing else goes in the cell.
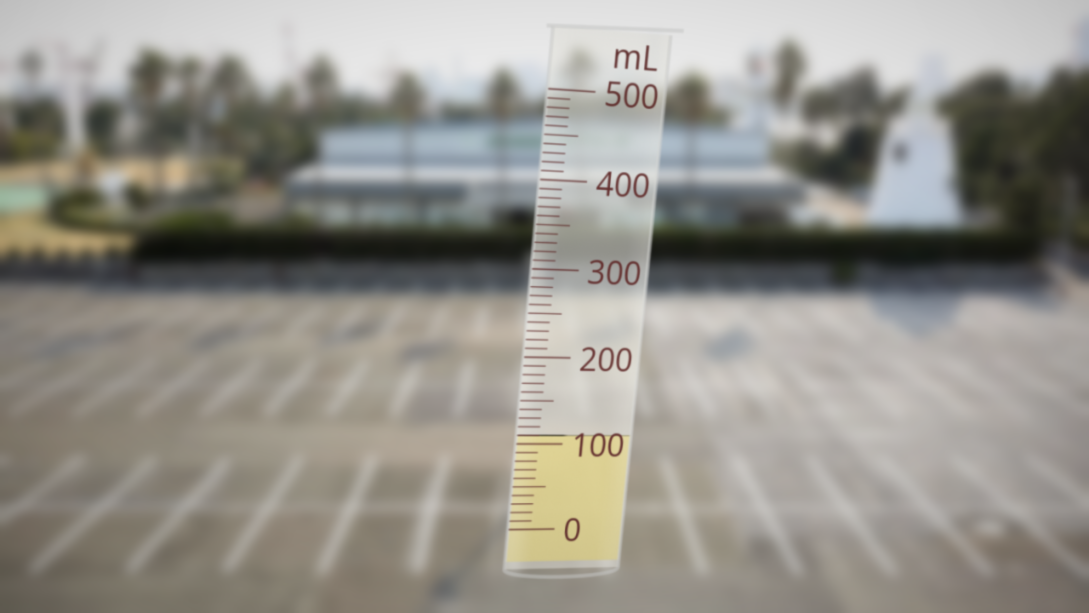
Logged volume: {"value": 110, "unit": "mL"}
